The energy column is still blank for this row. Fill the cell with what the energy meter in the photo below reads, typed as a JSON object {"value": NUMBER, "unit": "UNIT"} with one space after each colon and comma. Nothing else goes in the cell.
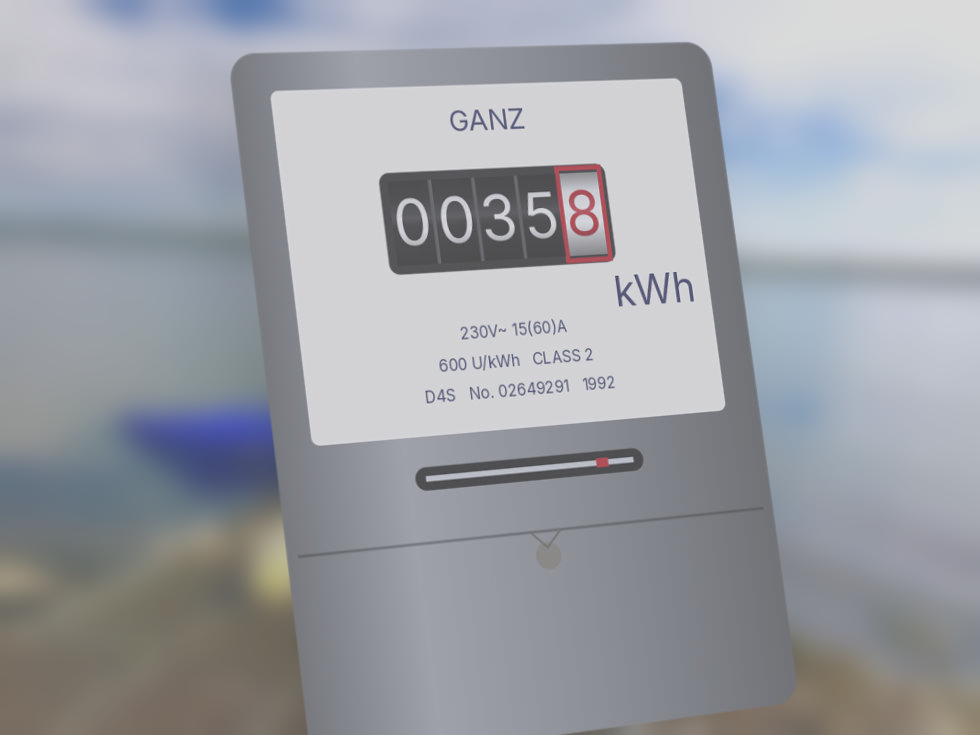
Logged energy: {"value": 35.8, "unit": "kWh"}
